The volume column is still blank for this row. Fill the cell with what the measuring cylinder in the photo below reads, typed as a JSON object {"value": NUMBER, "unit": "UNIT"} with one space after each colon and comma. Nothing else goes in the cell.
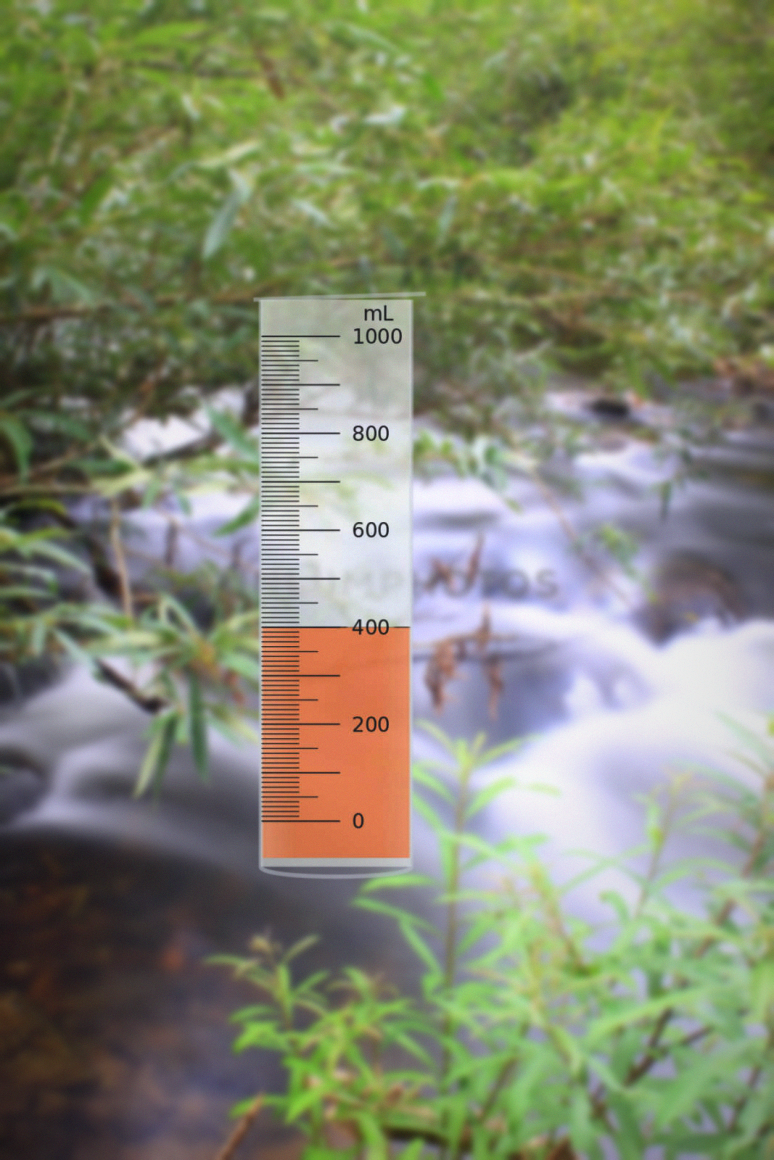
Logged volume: {"value": 400, "unit": "mL"}
